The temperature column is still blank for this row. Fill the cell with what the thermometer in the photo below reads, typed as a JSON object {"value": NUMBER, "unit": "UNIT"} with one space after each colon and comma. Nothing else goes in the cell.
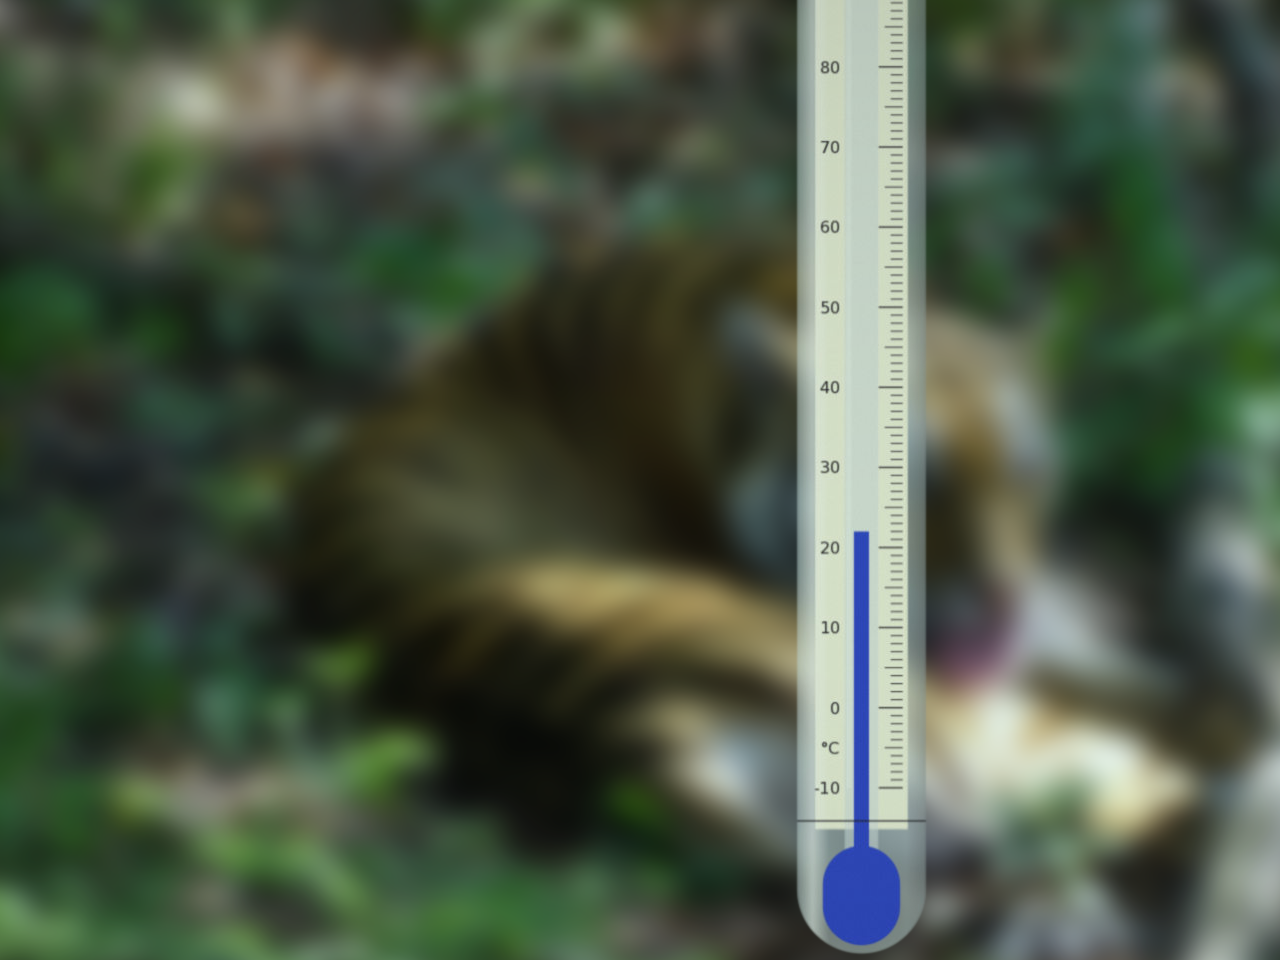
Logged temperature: {"value": 22, "unit": "°C"}
